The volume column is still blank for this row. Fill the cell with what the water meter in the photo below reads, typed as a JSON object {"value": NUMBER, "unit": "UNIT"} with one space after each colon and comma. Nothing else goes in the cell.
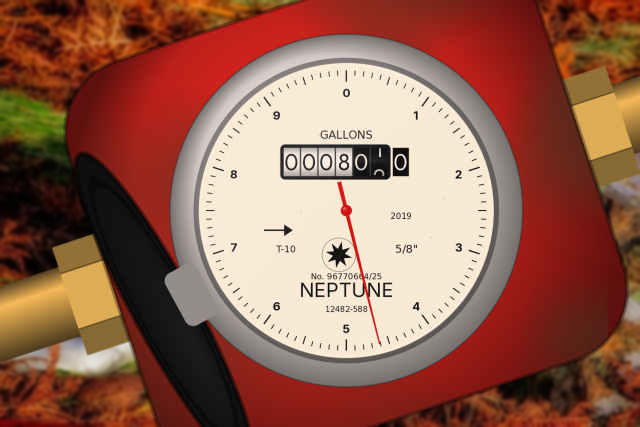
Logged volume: {"value": 8014.6, "unit": "gal"}
